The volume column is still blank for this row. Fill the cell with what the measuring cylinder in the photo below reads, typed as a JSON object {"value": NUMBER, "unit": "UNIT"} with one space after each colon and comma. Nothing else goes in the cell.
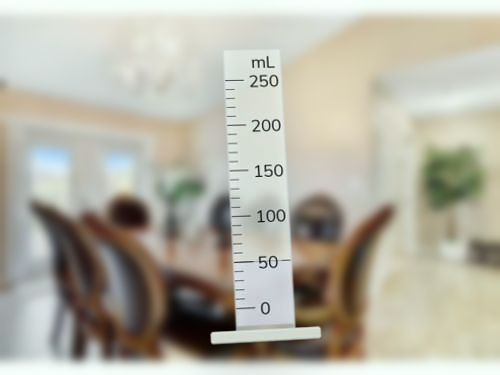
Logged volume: {"value": 50, "unit": "mL"}
